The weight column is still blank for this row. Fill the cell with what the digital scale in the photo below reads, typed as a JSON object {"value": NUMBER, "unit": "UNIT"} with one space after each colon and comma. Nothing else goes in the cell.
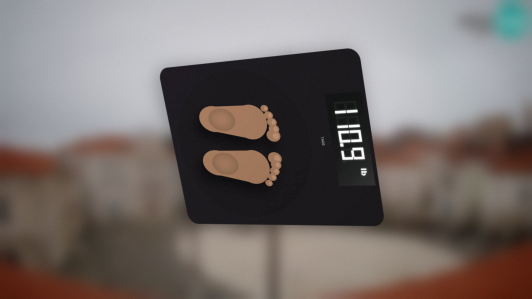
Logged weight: {"value": 110.9, "unit": "lb"}
